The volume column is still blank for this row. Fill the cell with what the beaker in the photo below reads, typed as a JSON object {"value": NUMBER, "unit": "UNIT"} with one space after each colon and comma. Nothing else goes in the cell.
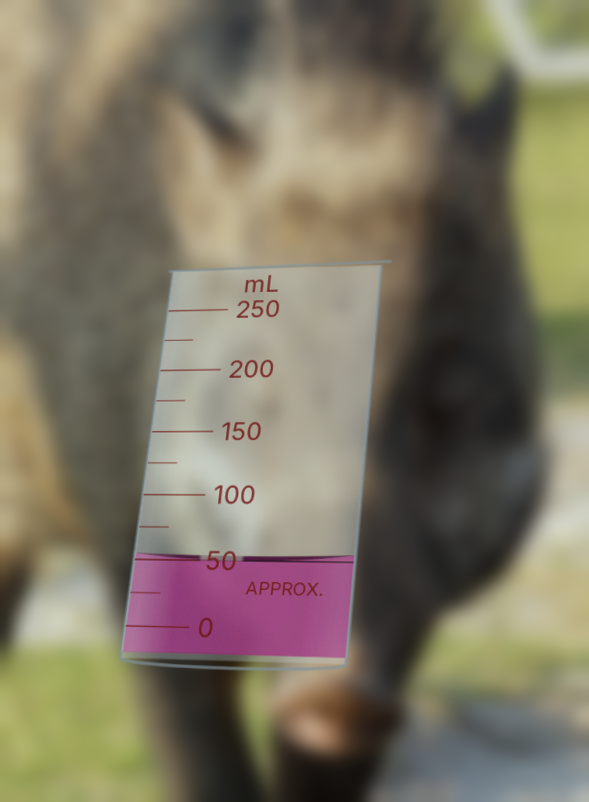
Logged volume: {"value": 50, "unit": "mL"}
